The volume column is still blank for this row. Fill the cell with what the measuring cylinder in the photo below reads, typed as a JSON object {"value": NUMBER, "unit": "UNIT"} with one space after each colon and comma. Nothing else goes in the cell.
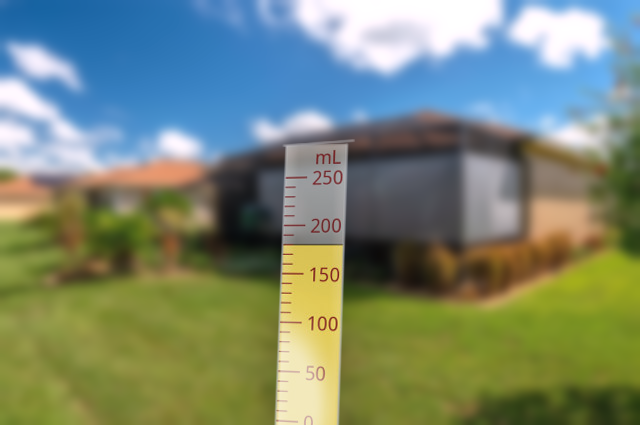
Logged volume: {"value": 180, "unit": "mL"}
